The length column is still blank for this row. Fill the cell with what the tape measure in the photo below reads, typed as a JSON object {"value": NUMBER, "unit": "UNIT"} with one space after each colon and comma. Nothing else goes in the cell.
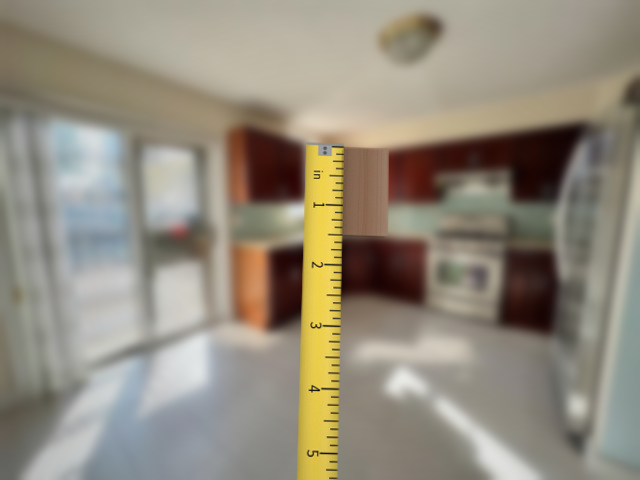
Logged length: {"value": 1.5, "unit": "in"}
